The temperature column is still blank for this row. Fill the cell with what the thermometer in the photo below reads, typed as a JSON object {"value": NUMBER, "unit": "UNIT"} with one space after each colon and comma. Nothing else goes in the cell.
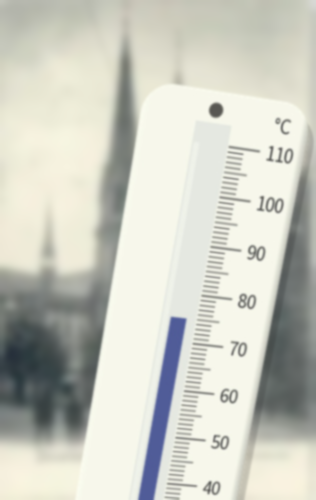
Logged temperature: {"value": 75, "unit": "°C"}
